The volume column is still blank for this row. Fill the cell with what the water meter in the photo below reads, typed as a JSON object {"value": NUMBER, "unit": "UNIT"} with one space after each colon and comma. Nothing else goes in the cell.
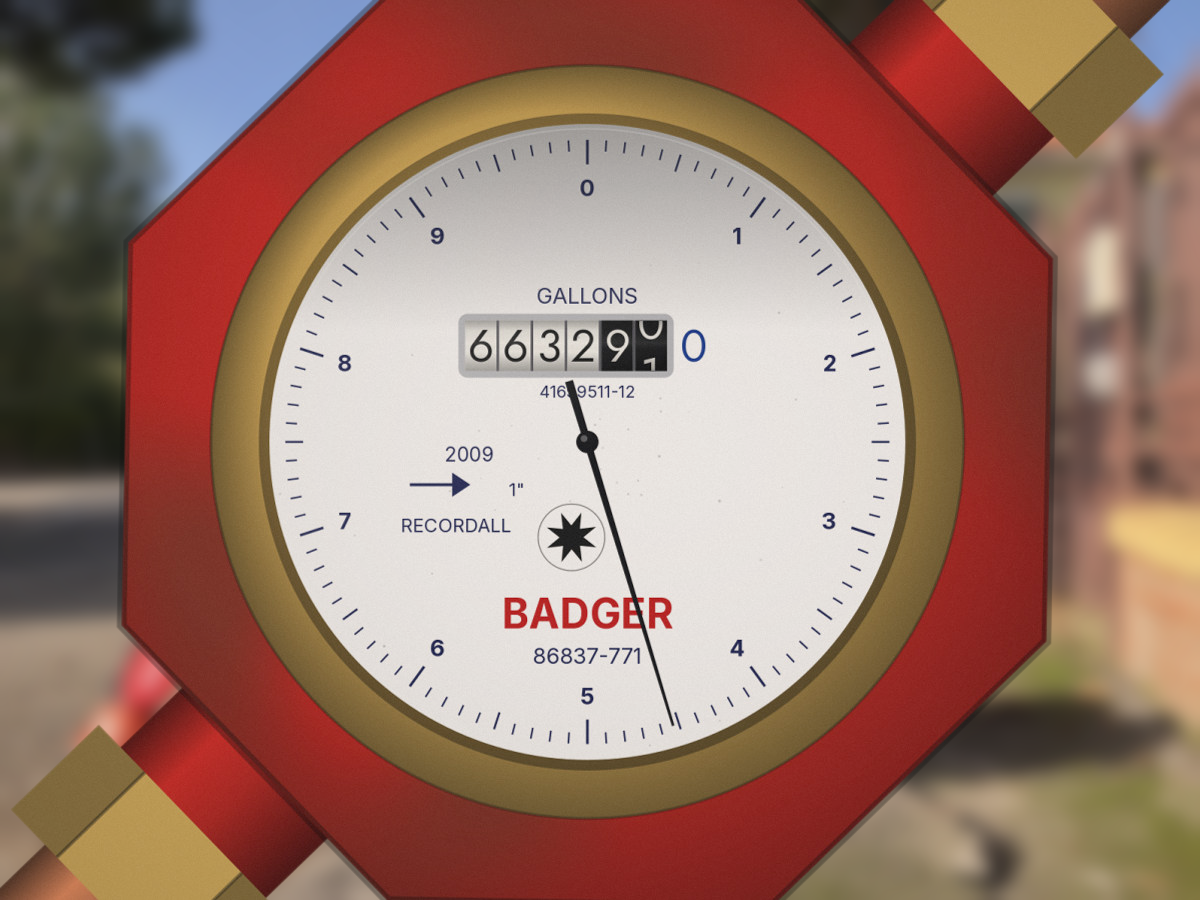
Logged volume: {"value": 6632904.5, "unit": "gal"}
